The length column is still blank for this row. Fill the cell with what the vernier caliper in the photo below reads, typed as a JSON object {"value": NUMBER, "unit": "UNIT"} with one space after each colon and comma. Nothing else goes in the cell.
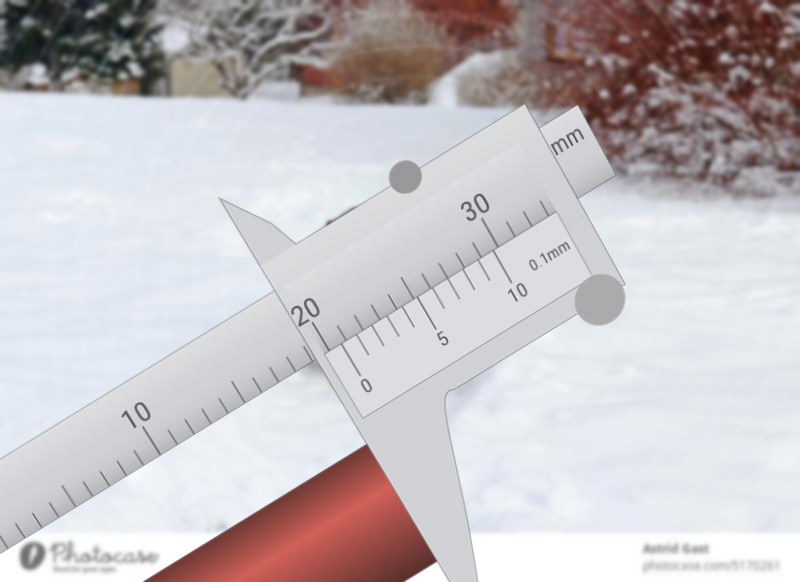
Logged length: {"value": 20.7, "unit": "mm"}
